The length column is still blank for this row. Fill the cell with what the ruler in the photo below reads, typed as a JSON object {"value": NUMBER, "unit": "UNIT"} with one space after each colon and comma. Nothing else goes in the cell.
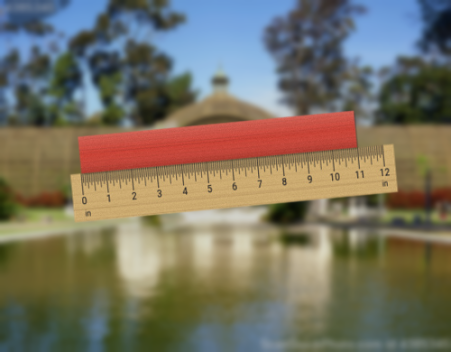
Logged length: {"value": 11, "unit": "in"}
